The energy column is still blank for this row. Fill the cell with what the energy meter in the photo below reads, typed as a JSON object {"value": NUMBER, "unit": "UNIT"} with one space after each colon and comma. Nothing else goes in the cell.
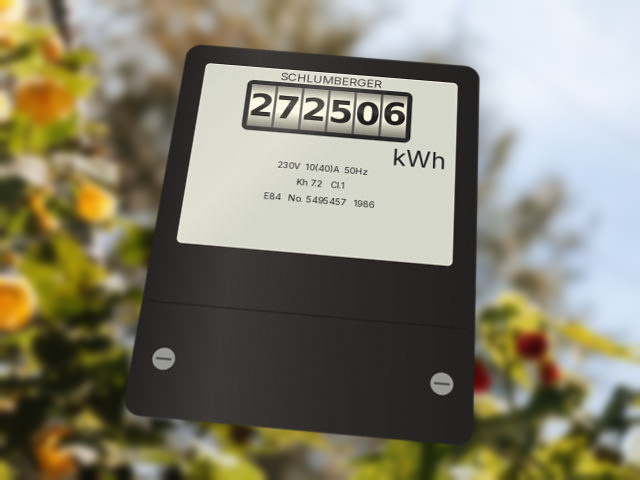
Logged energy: {"value": 272506, "unit": "kWh"}
